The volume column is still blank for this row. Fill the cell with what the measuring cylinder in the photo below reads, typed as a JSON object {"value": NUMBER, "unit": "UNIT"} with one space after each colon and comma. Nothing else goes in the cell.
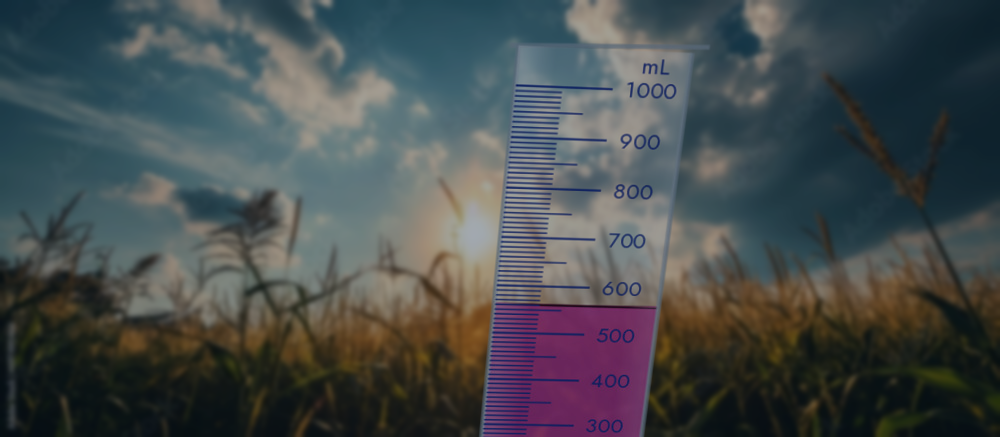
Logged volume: {"value": 560, "unit": "mL"}
